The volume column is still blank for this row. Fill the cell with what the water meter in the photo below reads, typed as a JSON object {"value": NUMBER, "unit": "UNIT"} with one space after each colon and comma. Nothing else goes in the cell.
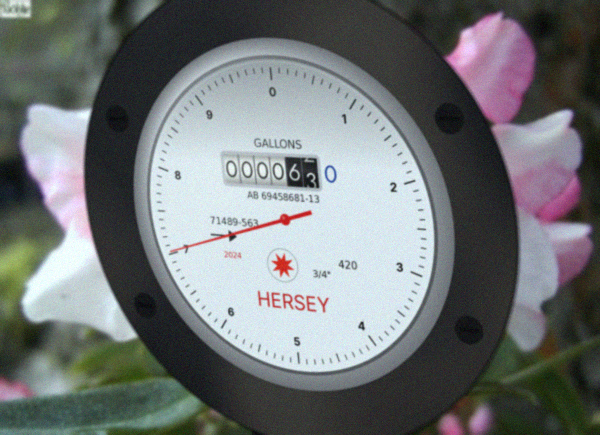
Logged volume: {"value": 627.0, "unit": "gal"}
